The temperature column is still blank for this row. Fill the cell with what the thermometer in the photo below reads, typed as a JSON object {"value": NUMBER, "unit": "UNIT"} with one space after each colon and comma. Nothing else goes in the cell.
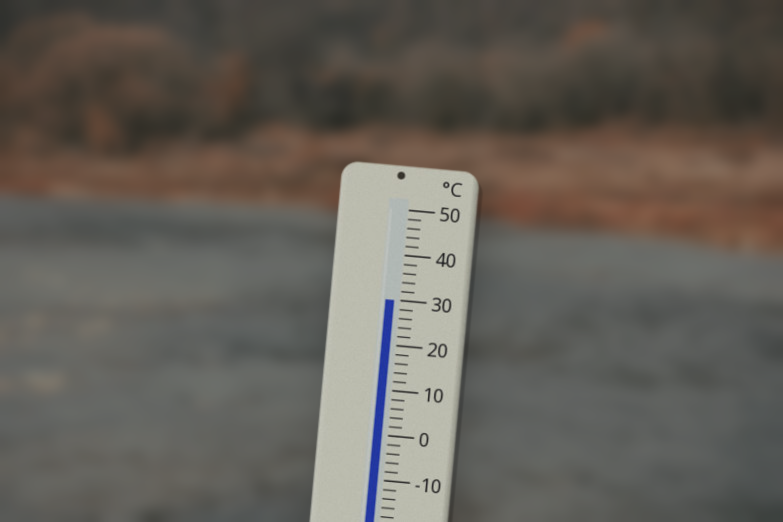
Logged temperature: {"value": 30, "unit": "°C"}
